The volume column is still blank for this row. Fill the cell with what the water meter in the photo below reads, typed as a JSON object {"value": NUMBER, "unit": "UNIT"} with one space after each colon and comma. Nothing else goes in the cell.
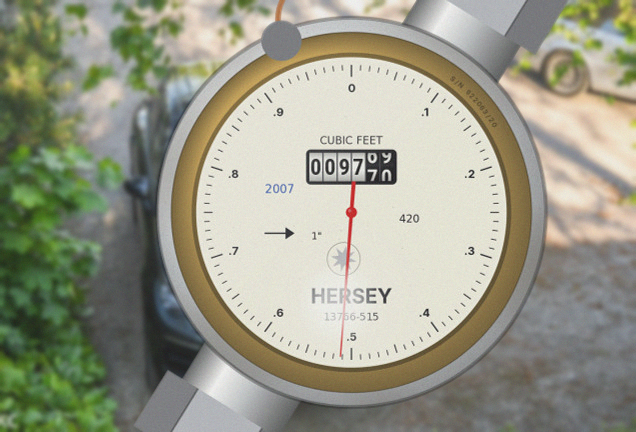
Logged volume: {"value": 9769.51, "unit": "ft³"}
